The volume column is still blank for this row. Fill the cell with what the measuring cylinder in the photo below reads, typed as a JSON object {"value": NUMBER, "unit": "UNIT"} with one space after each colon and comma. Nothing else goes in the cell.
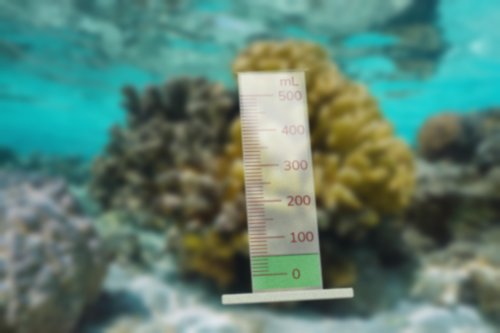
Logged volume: {"value": 50, "unit": "mL"}
